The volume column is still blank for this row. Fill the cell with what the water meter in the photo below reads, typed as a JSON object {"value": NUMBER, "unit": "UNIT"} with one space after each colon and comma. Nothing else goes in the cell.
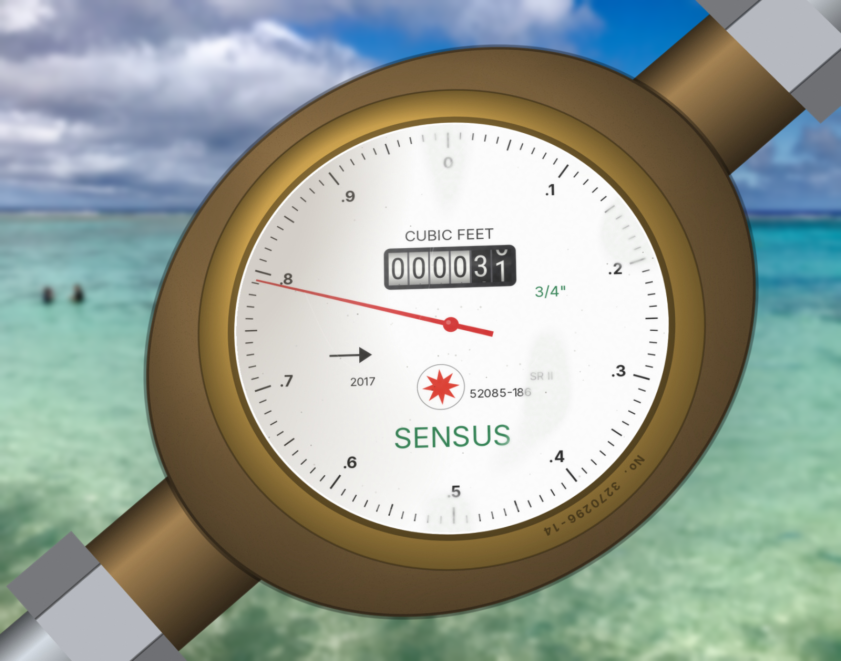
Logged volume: {"value": 30.79, "unit": "ft³"}
